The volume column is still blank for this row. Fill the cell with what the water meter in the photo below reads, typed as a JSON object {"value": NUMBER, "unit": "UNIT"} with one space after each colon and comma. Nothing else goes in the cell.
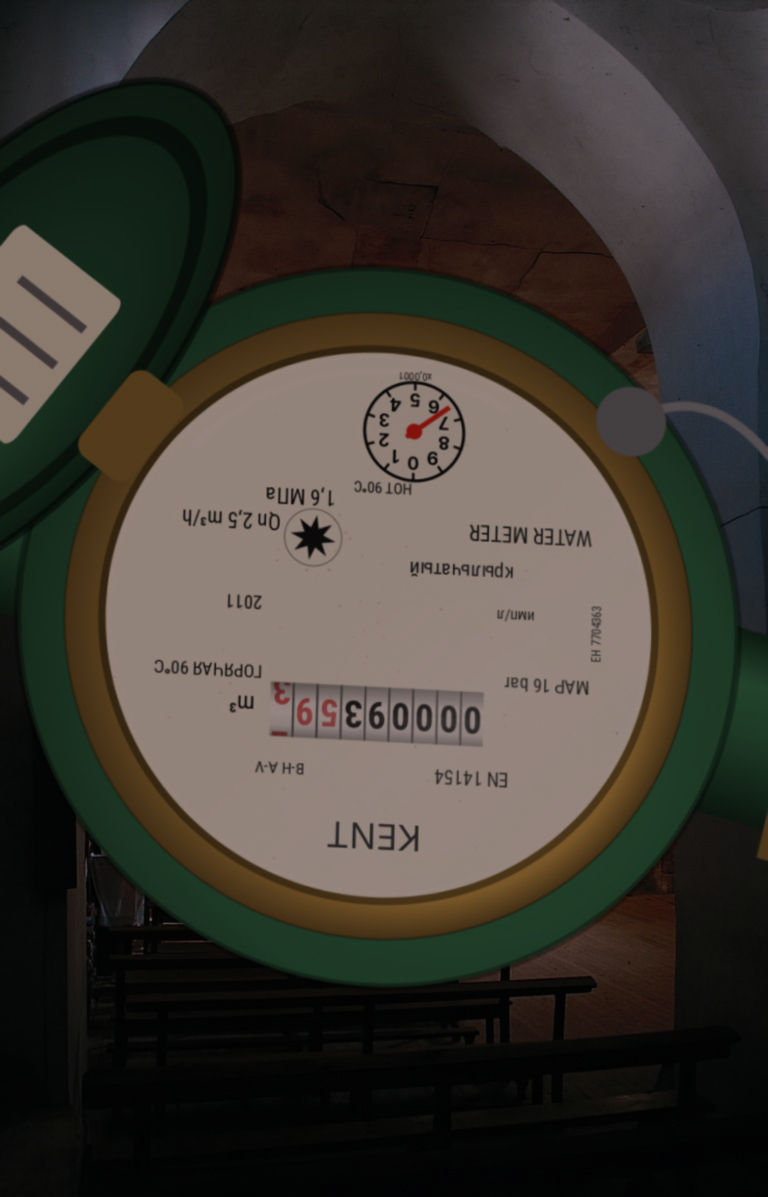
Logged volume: {"value": 93.5926, "unit": "m³"}
